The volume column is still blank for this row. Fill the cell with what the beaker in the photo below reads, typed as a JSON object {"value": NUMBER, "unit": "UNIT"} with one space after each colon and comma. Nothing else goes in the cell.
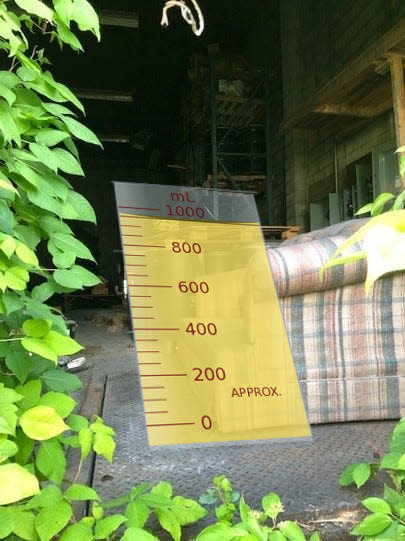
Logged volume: {"value": 950, "unit": "mL"}
